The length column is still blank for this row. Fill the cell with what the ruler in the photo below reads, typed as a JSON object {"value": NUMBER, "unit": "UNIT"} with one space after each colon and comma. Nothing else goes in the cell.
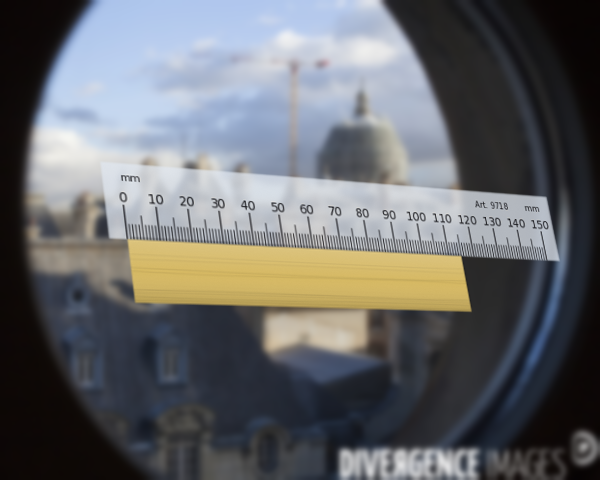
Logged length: {"value": 115, "unit": "mm"}
